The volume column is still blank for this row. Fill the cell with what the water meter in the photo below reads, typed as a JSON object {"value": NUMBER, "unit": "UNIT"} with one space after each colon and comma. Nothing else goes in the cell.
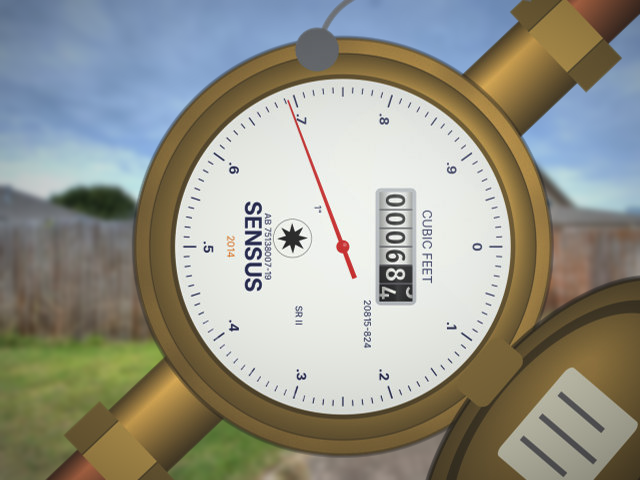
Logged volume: {"value": 683.69, "unit": "ft³"}
